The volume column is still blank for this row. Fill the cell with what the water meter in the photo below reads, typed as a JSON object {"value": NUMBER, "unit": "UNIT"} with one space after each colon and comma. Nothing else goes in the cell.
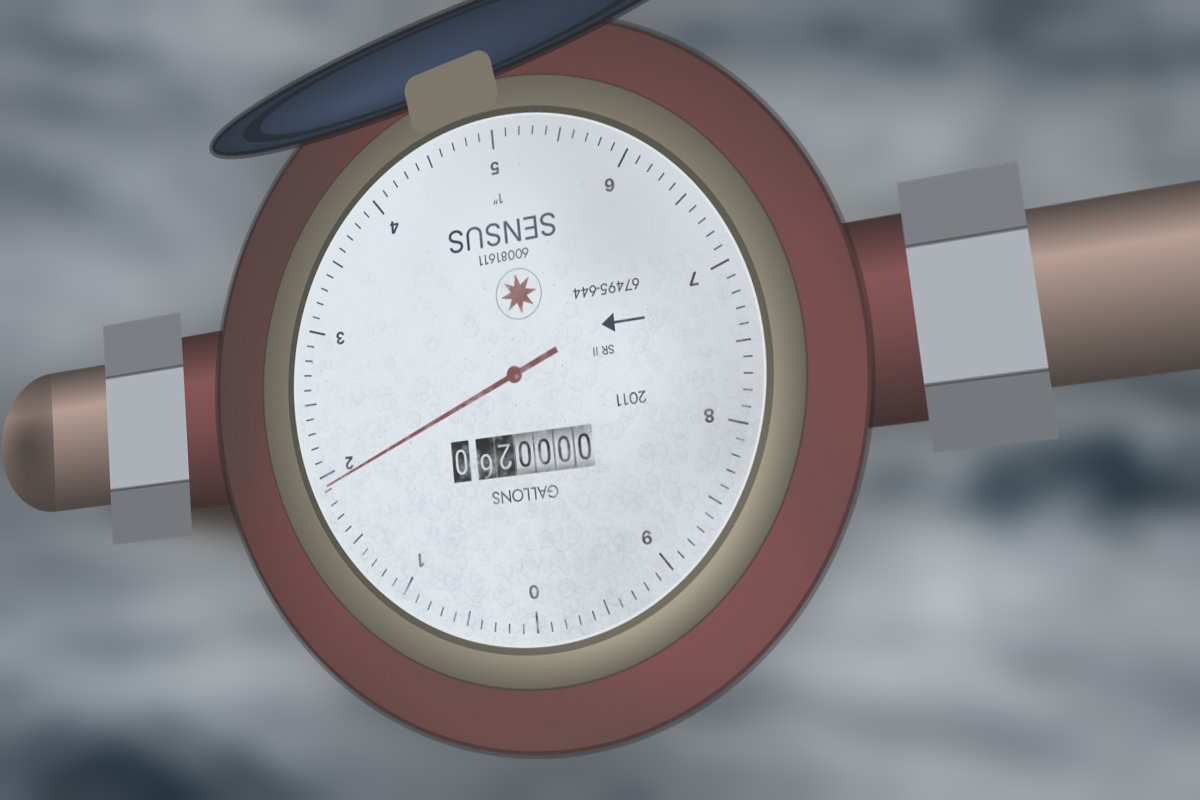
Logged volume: {"value": 261.9, "unit": "gal"}
